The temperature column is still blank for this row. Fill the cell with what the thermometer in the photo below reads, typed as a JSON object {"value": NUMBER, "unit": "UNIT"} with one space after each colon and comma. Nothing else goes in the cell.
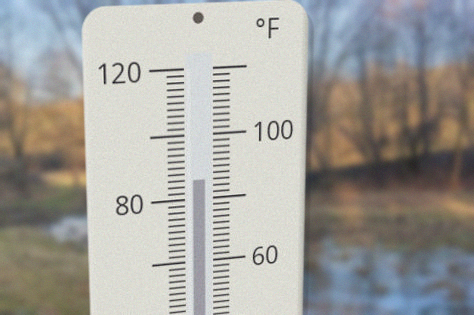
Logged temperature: {"value": 86, "unit": "°F"}
